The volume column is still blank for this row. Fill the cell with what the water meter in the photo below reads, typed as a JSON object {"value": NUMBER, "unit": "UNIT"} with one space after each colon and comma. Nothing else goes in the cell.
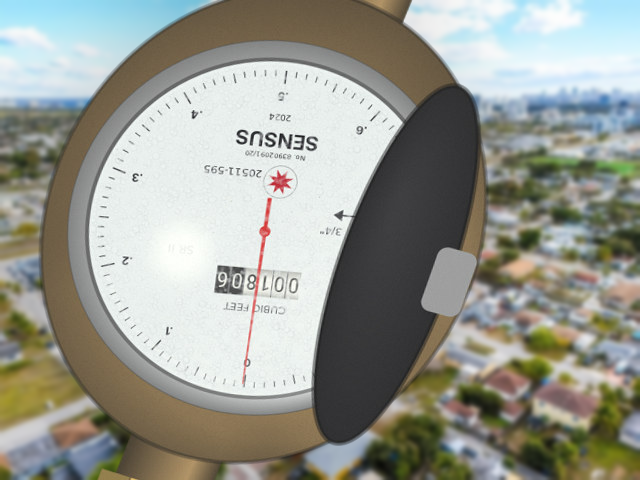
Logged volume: {"value": 1806.00, "unit": "ft³"}
